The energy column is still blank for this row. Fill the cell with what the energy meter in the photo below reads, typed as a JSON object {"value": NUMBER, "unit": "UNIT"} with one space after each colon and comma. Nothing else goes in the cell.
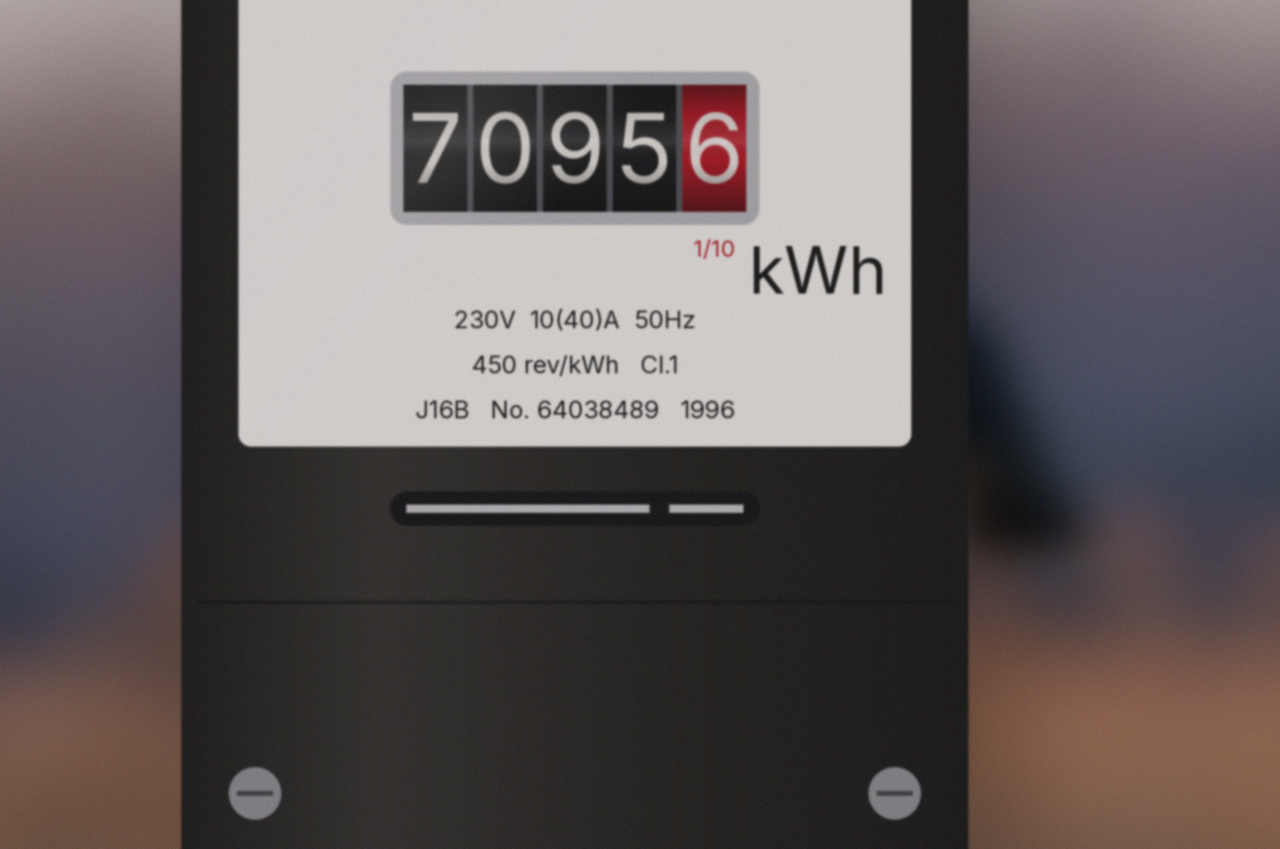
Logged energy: {"value": 7095.6, "unit": "kWh"}
